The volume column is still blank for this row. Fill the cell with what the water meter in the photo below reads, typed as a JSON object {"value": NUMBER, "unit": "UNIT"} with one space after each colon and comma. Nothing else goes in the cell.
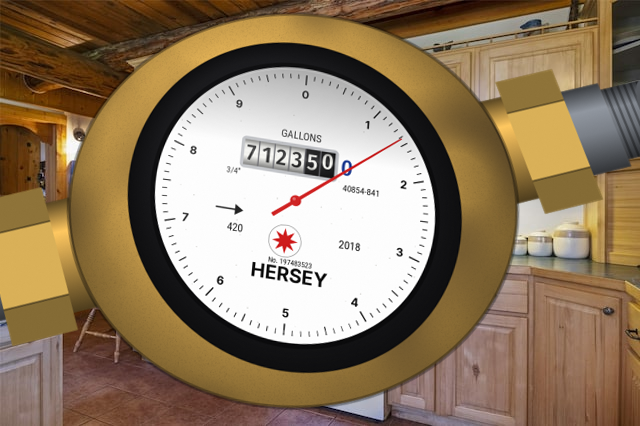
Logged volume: {"value": 7123501.4, "unit": "gal"}
